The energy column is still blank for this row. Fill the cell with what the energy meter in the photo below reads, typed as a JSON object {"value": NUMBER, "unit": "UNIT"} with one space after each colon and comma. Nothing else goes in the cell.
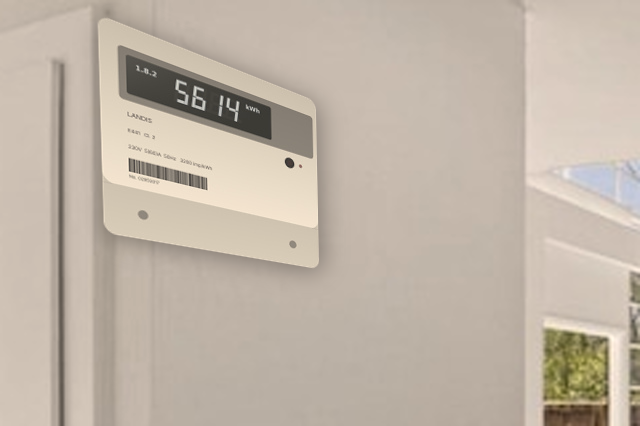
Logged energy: {"value": 5614, "unit": "kWh"}
